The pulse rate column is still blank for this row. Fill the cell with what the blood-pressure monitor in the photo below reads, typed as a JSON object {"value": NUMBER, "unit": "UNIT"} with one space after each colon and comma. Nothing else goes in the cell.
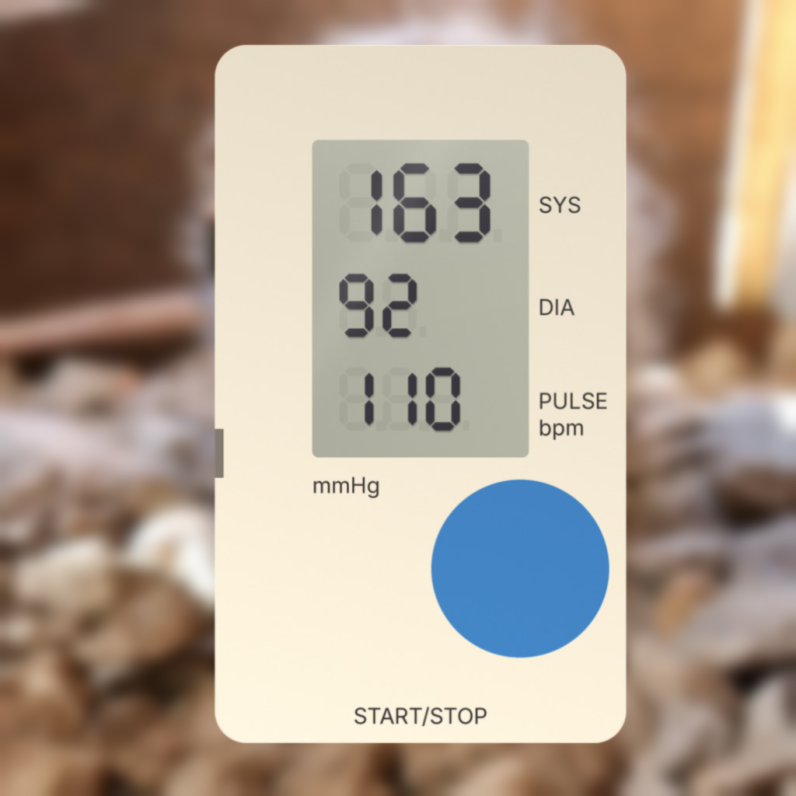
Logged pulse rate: {"value": 110, "unit": "bpm"}
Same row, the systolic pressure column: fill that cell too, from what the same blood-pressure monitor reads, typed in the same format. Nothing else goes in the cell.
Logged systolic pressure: {"value": 163, "unit": "mmHg"}
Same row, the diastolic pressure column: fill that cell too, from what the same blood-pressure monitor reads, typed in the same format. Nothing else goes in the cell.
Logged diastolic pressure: {"value": 92, "unit": "mmHg"}
